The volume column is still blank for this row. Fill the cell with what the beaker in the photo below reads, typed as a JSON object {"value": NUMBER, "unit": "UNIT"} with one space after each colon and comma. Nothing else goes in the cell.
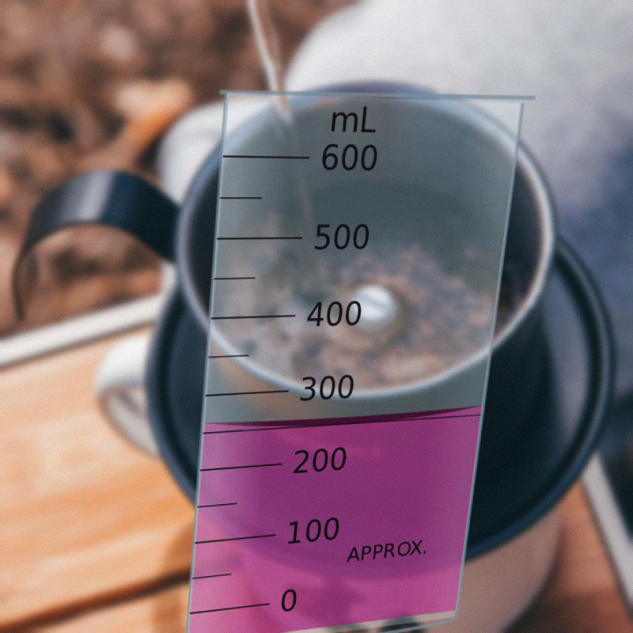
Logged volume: {"value": 250, "unit": "mL"}
